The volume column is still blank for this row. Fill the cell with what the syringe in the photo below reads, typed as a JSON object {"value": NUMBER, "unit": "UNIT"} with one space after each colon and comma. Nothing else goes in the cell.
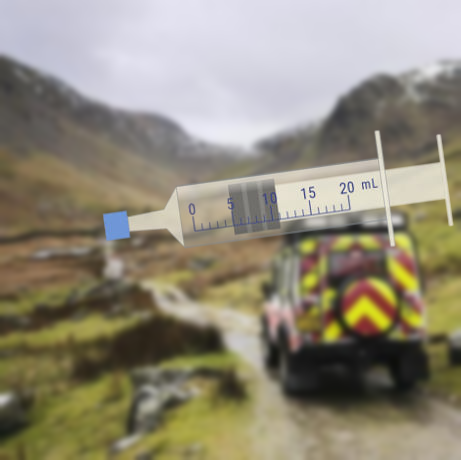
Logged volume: {"value": 5, "unit": "mL"}
